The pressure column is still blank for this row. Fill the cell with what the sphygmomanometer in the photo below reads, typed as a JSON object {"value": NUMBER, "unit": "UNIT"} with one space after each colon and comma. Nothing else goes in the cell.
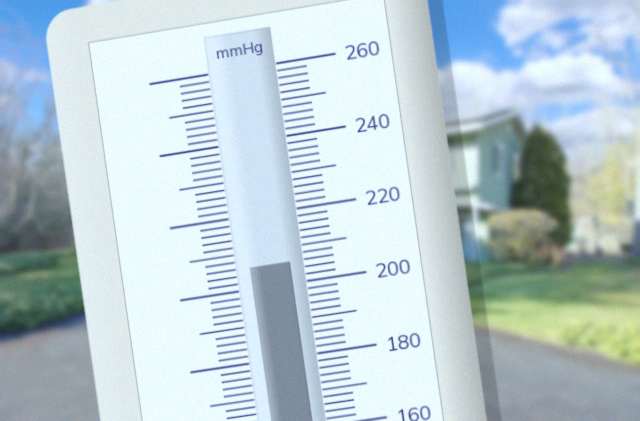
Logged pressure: {"value": 206, "unit": "mmHg"}
